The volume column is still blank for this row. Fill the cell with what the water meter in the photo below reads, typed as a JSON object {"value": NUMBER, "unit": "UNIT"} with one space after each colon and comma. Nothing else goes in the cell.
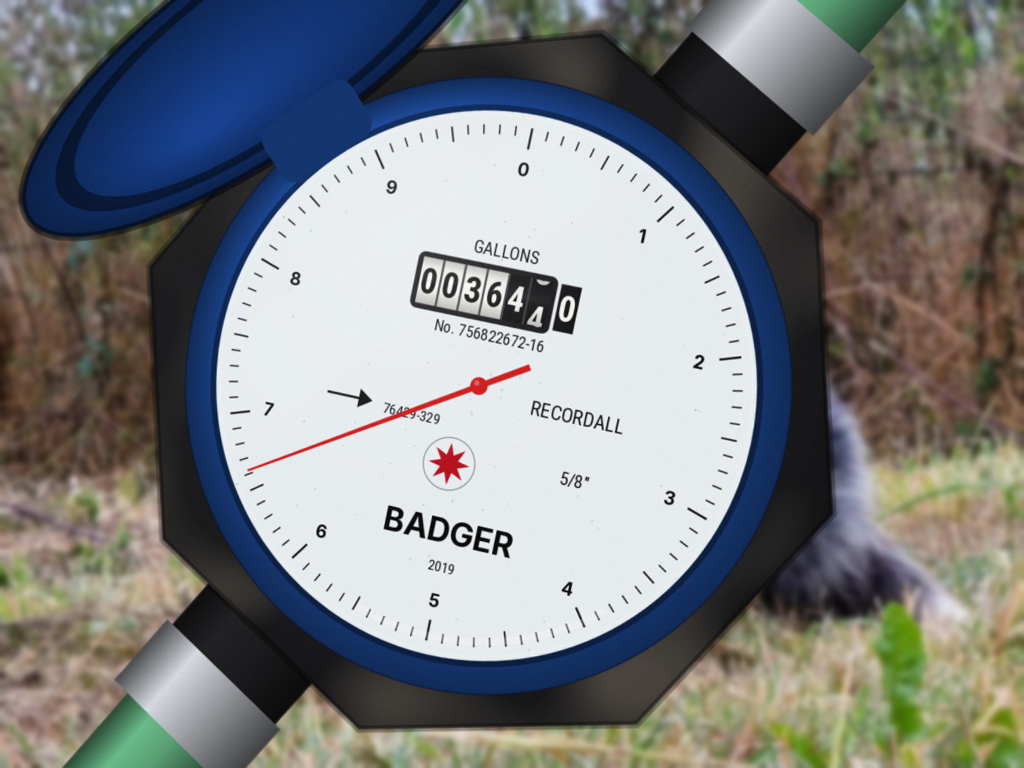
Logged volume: {"value": 36436.6, "unit": "gal"}
